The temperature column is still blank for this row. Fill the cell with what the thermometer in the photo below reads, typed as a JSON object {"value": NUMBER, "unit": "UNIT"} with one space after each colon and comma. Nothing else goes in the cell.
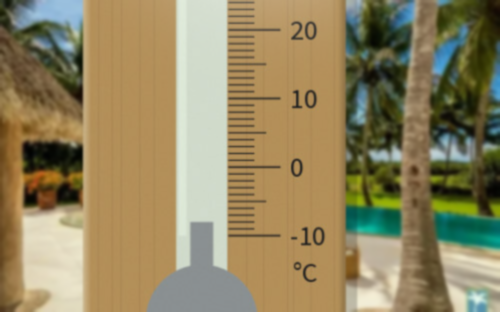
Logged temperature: {"value": -8, "unit": "°C"}
